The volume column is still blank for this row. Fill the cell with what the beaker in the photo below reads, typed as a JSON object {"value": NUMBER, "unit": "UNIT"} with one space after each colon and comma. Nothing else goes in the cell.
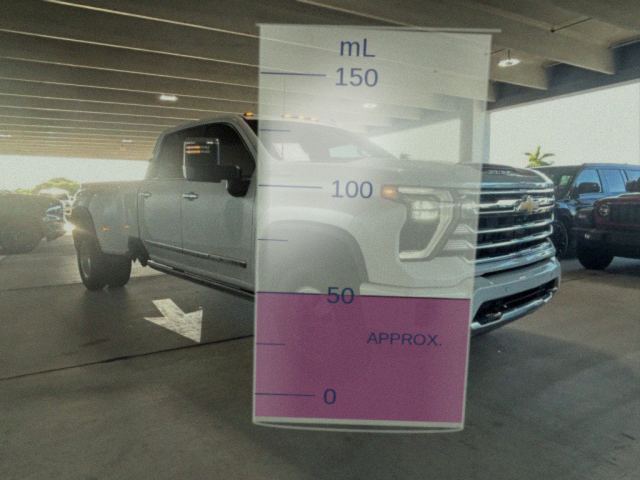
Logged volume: {"value": 50, "unit": "mL"}
